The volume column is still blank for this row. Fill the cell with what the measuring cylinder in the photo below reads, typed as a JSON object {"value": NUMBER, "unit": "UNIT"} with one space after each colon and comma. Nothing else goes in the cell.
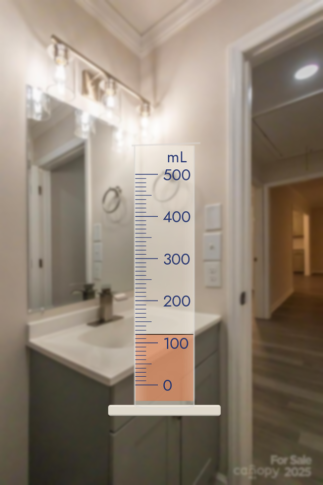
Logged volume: {"value": 120, "unit": "mL"}
